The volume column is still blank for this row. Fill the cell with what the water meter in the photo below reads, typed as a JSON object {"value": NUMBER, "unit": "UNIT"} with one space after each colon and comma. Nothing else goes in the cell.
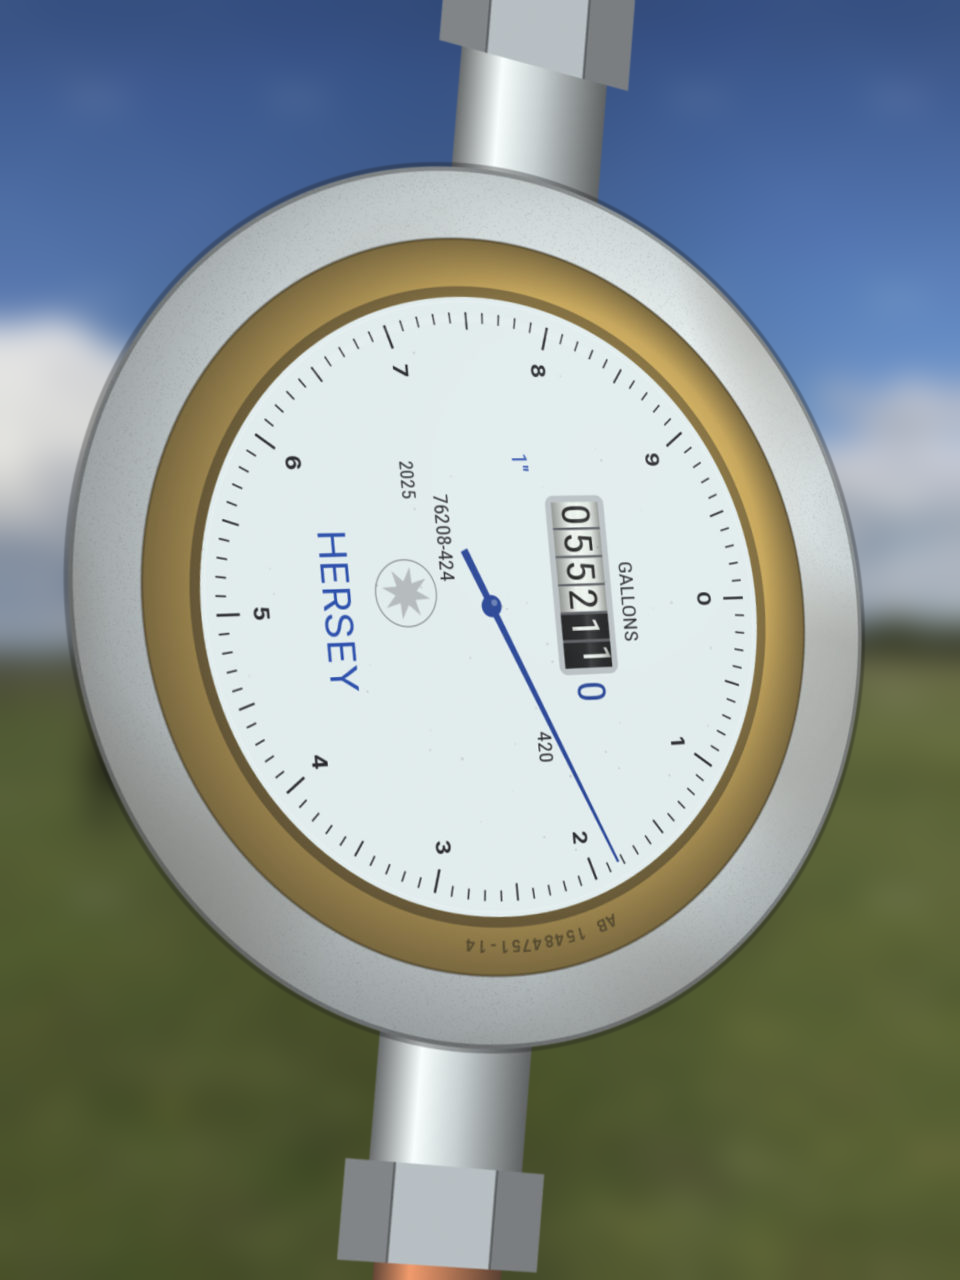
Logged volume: {"value": 552111.8, "unit": "gal"}
